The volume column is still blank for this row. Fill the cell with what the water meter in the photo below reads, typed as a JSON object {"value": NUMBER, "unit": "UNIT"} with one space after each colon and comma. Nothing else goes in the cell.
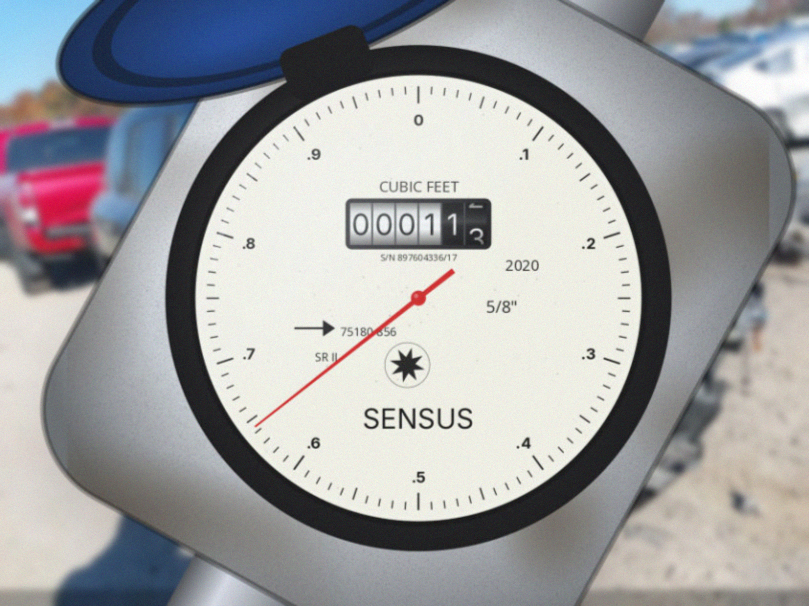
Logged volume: {"value": 112.64, "unit": "ft³"}
